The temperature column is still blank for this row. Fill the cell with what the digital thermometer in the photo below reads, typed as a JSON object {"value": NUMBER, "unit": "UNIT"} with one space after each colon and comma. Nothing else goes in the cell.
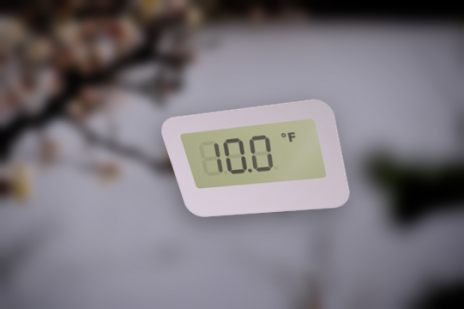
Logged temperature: {"value": 10.0, "unit": "°F"}
